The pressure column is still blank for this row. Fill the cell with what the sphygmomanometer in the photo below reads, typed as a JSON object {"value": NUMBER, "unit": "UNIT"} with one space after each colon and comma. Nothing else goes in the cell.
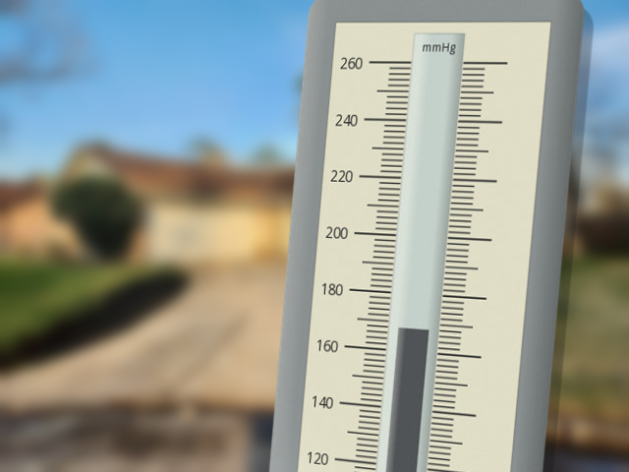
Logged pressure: {"value": 168, "unit": "mmHg"}
